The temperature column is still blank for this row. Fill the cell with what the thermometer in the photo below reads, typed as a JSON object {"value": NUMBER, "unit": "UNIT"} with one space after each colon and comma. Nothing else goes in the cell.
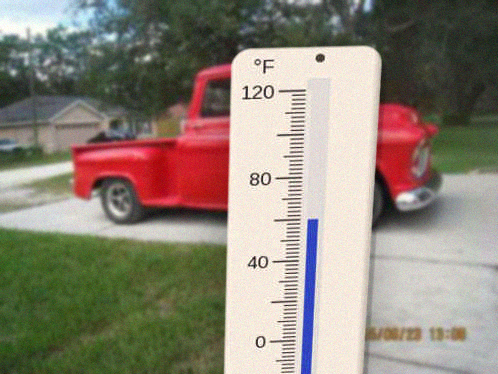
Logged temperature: {"value": 60, "unit": "°F"}
